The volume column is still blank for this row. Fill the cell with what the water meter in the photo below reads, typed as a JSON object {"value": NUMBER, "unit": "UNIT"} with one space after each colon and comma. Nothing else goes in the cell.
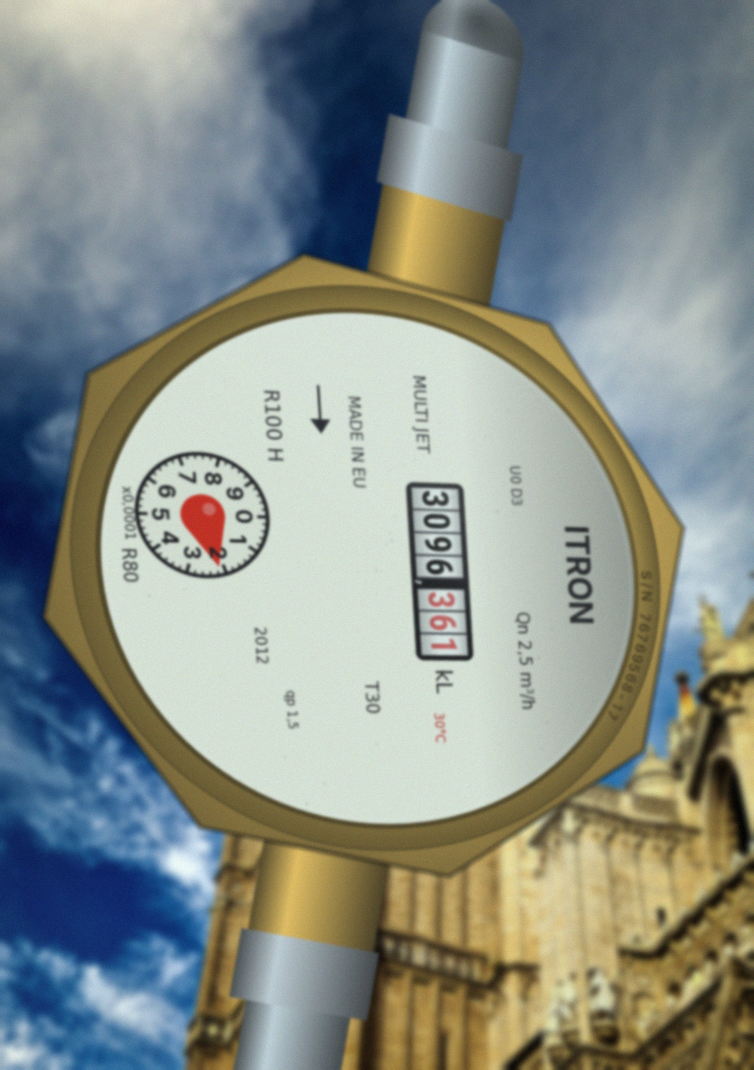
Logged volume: {"value": 3096.3612, "unit": "kL"}
